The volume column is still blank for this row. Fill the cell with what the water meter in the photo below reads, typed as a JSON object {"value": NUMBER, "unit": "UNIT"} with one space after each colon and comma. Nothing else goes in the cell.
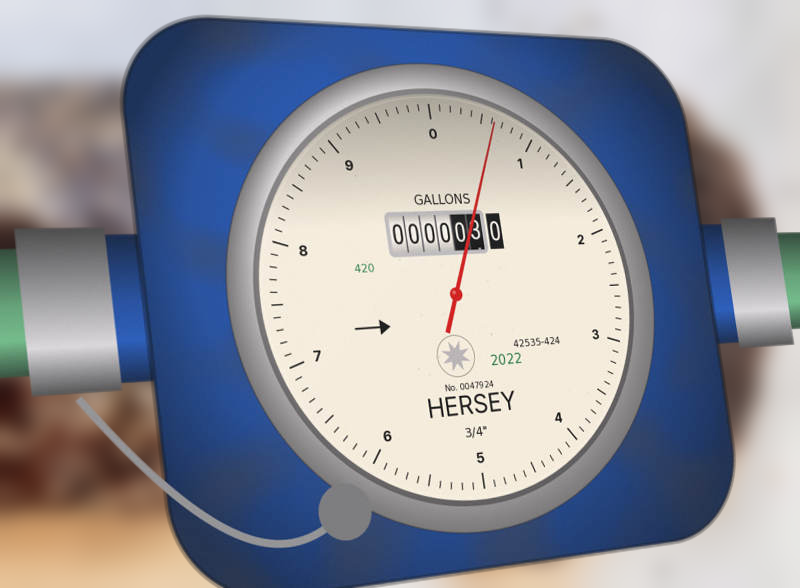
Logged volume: {"value": 30.6, "unit": "gal"}
